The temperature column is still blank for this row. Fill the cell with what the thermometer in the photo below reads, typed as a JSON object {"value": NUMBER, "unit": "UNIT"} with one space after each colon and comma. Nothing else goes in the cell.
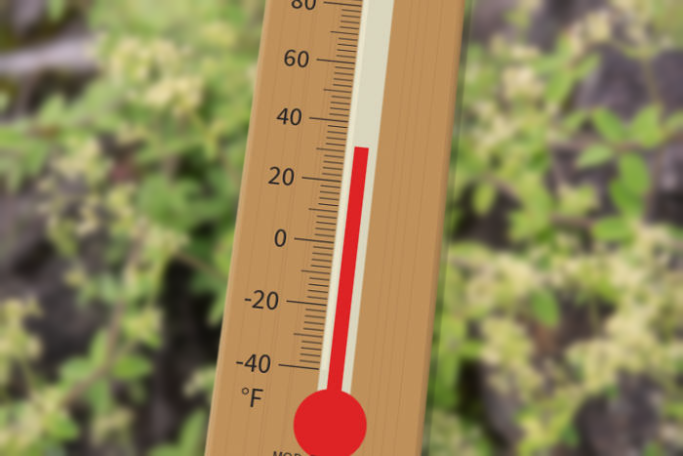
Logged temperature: {"value": 32, "unit": "°F"}
